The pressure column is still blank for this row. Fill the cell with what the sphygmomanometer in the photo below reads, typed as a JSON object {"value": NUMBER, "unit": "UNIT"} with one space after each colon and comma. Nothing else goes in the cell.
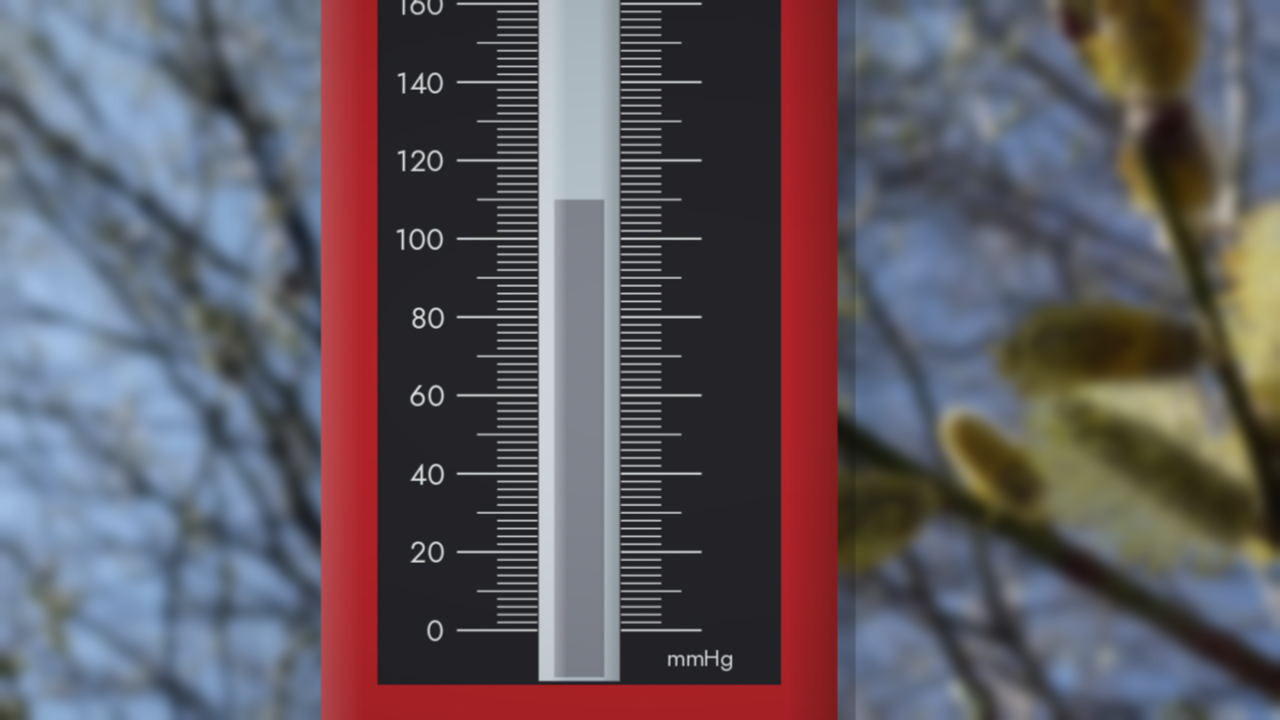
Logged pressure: {"value": 110, "unit": "mmHg"}
